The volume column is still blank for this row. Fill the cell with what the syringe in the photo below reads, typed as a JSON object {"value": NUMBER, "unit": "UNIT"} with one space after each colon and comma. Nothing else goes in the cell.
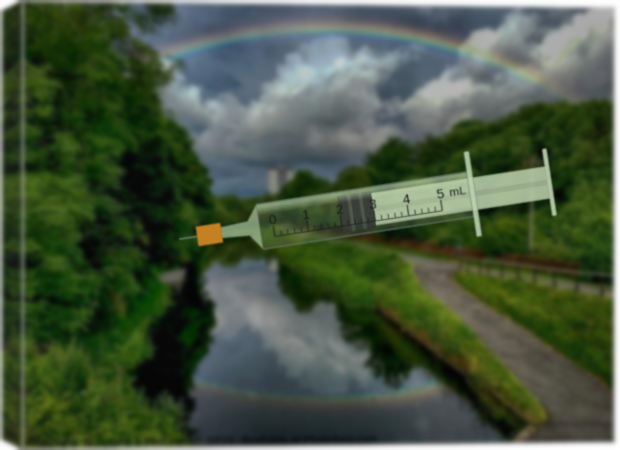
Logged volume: {"value": 2, "unit": "mL"}
